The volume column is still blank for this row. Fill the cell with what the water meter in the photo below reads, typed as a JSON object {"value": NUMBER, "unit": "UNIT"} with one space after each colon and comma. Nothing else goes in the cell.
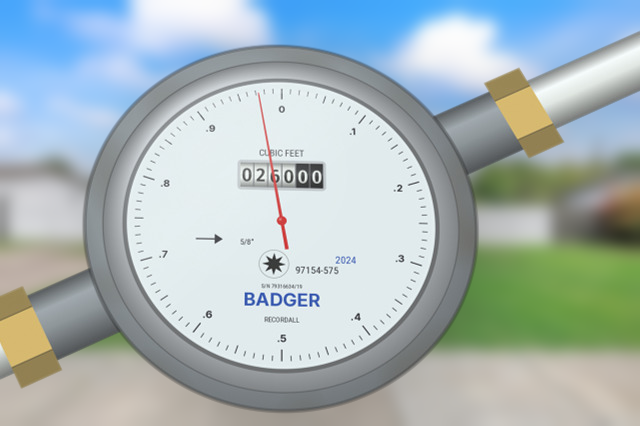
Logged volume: {"value": 25999.97, "unit": "ft³"}
